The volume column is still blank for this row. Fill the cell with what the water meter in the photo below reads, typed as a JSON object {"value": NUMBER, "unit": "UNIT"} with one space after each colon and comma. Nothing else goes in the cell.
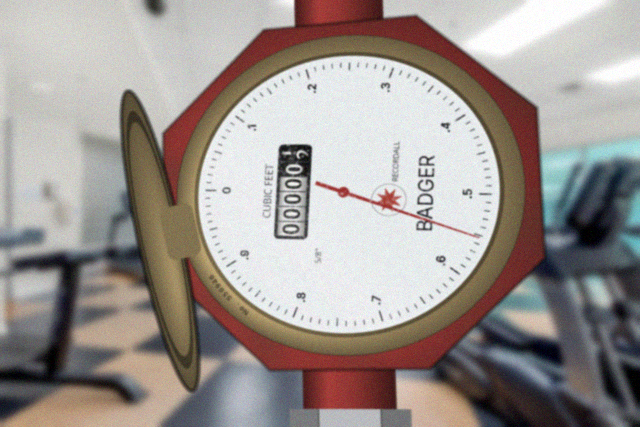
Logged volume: {"value": 1.55, "unit": "ft³"}
